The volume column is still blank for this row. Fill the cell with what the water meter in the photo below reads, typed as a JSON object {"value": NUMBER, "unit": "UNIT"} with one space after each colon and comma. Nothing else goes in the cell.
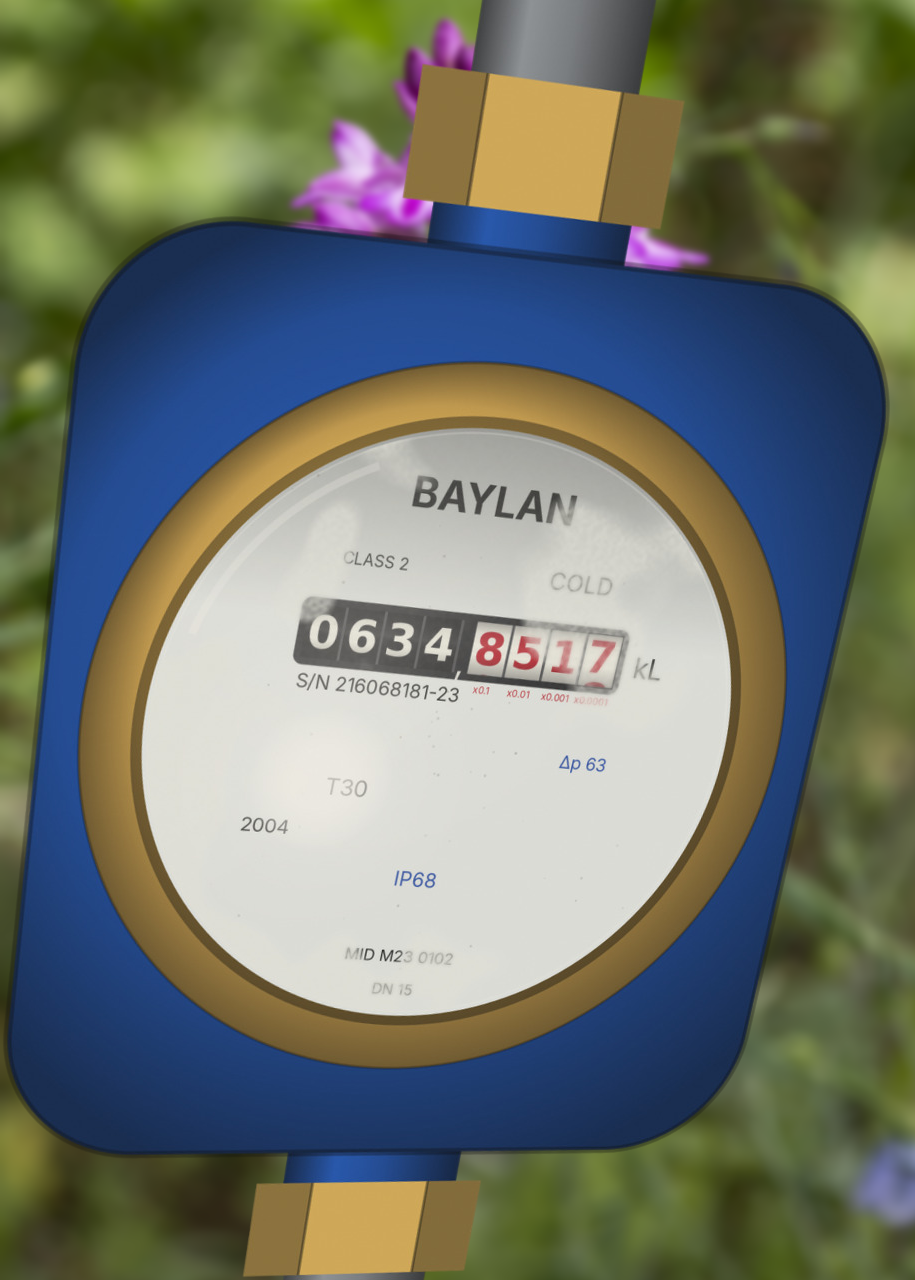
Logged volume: {"value": 634.8517, "unit": "kL"}
